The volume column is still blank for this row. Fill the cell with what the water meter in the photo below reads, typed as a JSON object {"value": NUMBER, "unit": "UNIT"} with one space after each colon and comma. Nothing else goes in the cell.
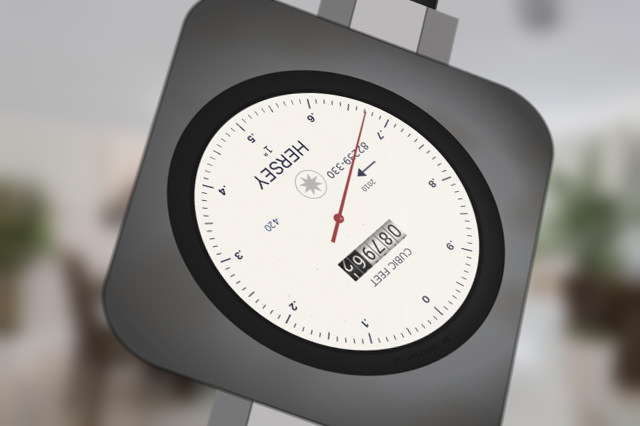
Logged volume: {"value": 87961.67, "unit": "ft³"}
